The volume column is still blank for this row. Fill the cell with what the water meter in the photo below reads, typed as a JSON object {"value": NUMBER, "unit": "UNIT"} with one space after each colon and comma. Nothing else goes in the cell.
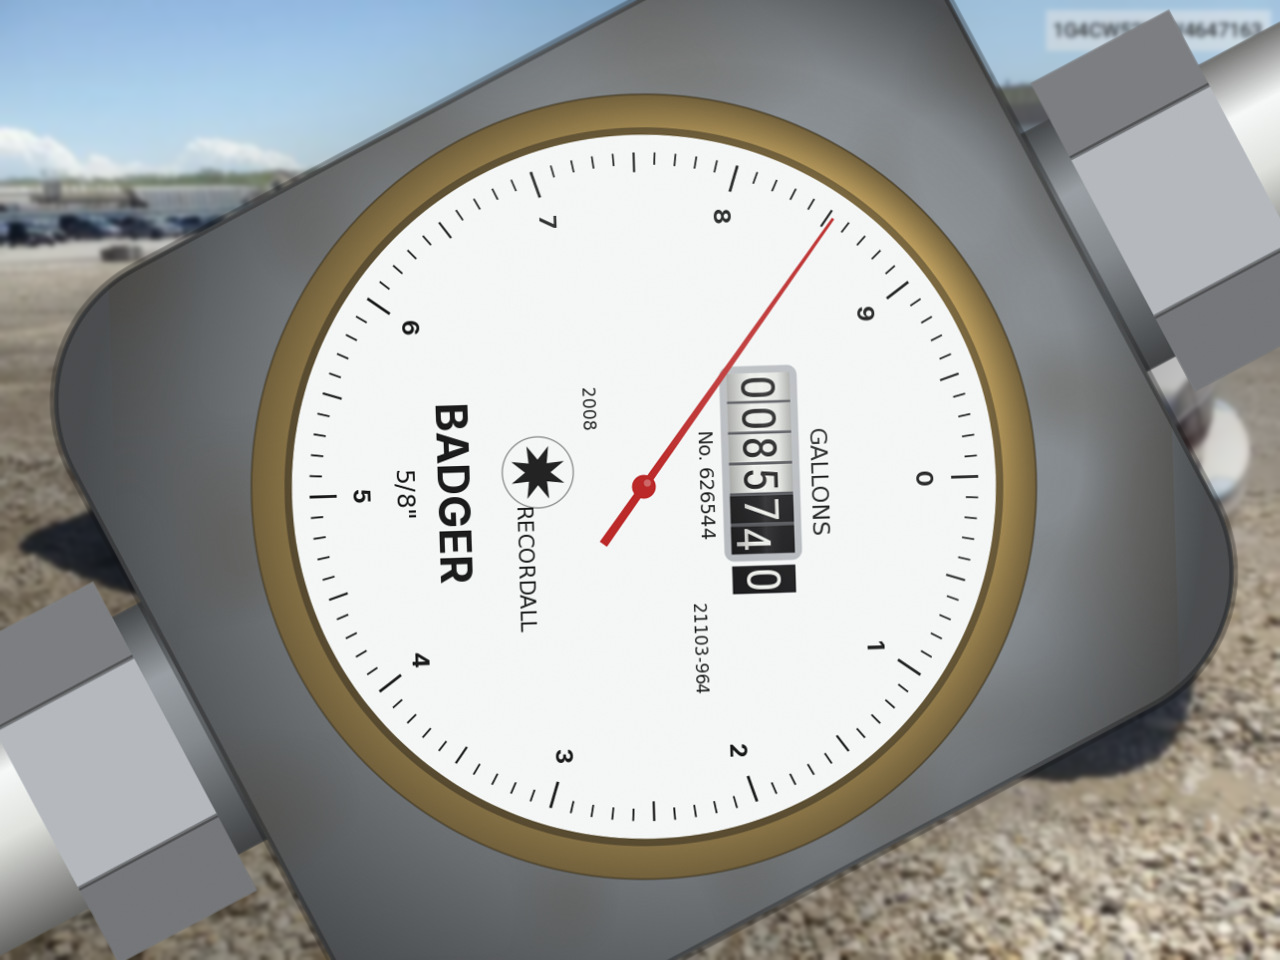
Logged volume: {"value": 85738.5, "unit": "gal"}
